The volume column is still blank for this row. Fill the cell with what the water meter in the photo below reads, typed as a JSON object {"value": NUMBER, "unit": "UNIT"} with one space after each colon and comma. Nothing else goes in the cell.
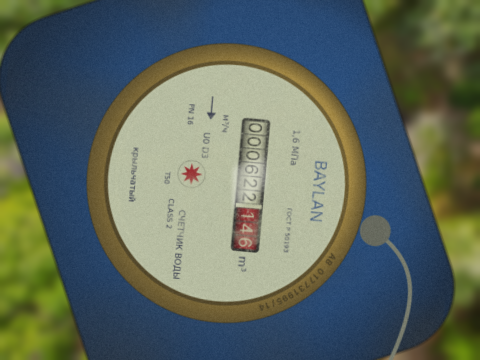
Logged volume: {"value": 622.146, "unit": "m³"}
